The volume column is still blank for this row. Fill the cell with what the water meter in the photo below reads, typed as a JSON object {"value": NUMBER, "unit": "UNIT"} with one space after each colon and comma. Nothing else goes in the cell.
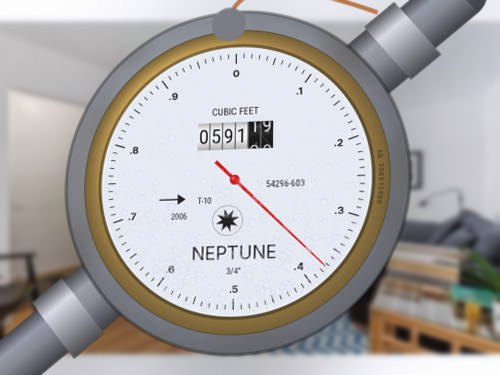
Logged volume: {"value": 59119.37, "unit": "ft³"}
